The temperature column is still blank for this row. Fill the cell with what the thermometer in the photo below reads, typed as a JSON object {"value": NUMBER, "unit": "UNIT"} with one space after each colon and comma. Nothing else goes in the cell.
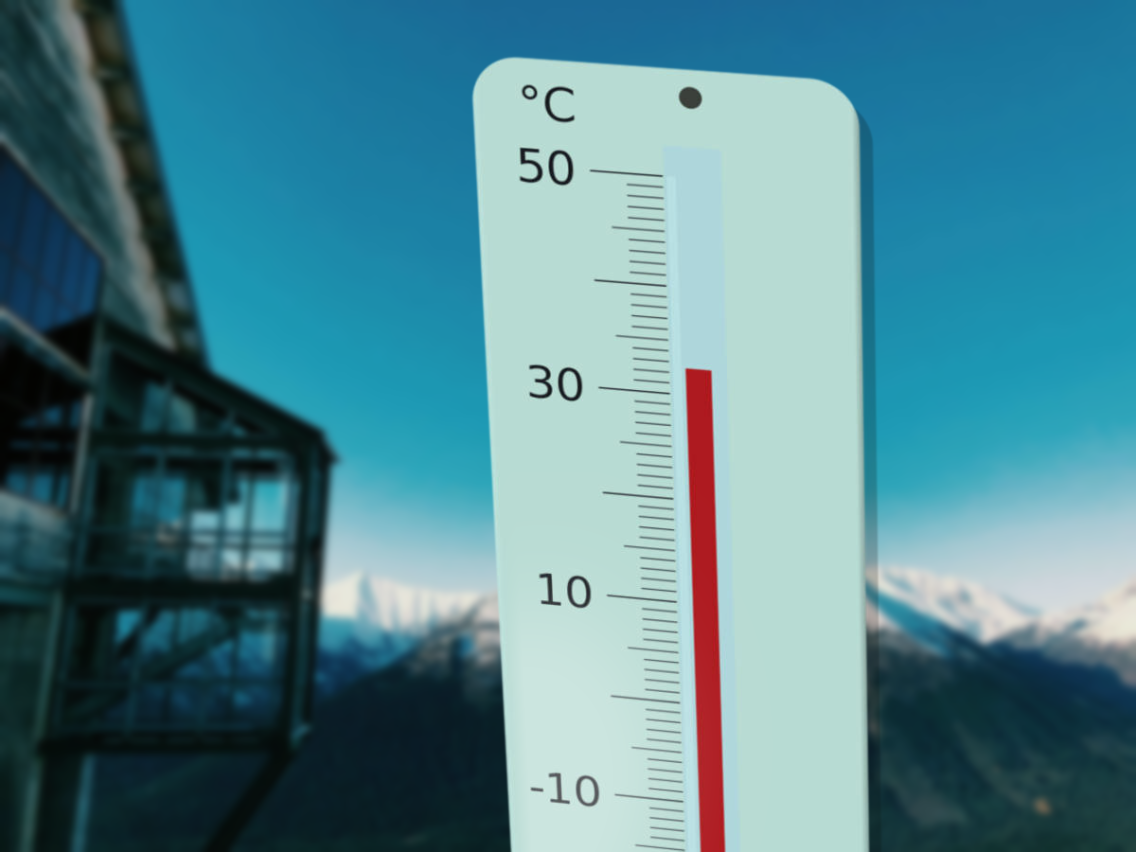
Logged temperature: {"value": 32.5, "unit": "°C"}
